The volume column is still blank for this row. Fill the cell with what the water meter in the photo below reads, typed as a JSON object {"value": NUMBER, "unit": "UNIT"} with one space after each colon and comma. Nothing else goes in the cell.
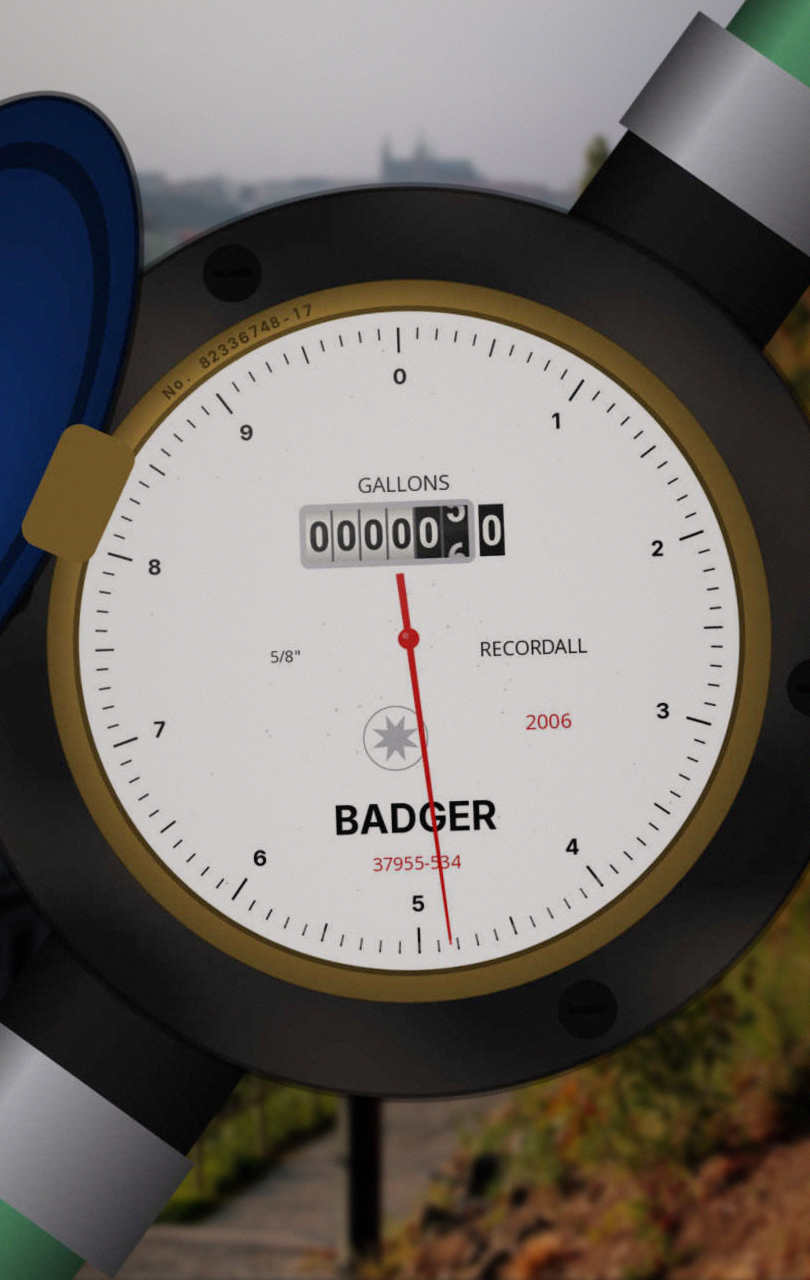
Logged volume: {"value": 54.8, "unit": "gal"}
